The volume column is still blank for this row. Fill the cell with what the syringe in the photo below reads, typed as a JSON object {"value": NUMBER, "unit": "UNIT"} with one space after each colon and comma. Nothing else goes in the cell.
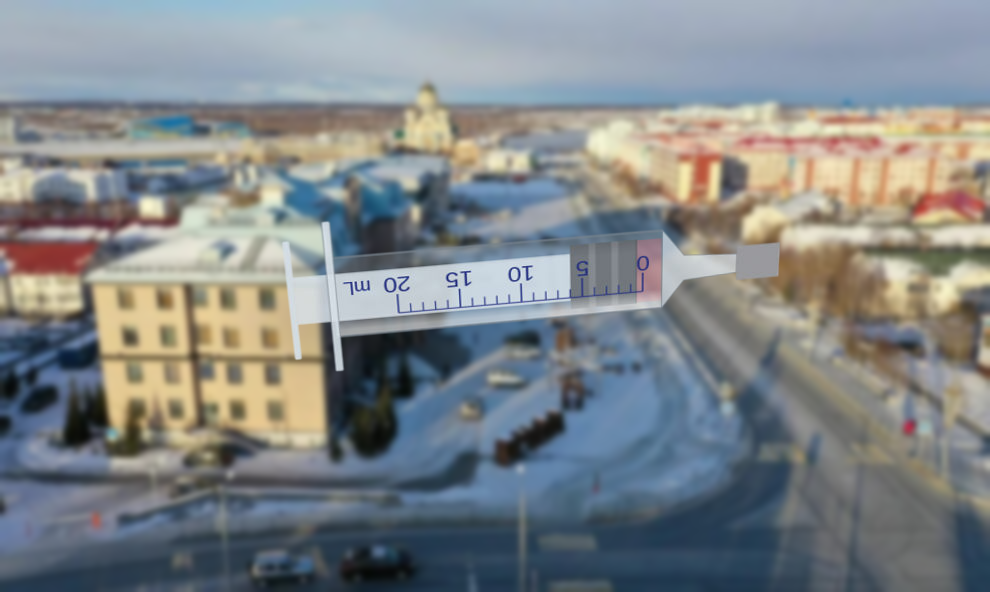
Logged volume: {"value": 0.5, "unit": "mL"}
